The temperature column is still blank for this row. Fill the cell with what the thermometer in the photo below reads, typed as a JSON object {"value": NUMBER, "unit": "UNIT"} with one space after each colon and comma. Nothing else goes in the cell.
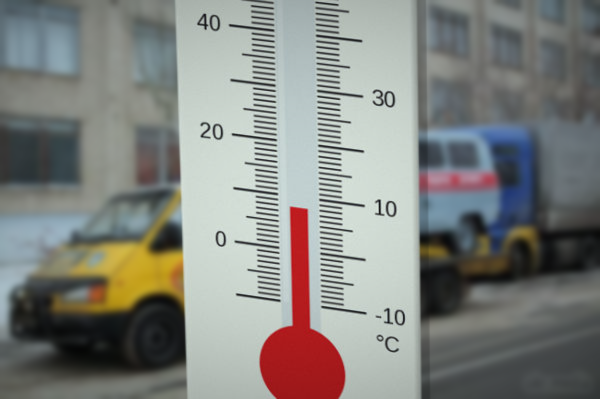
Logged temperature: {"value": 8, "unit": "°C"}
